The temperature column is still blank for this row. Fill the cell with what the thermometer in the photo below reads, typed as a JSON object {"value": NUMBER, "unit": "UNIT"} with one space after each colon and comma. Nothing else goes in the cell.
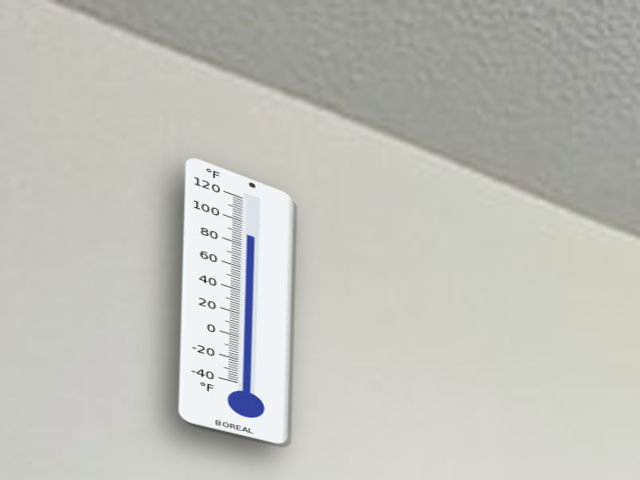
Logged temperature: {"value": 90, "unit": "°F"}
